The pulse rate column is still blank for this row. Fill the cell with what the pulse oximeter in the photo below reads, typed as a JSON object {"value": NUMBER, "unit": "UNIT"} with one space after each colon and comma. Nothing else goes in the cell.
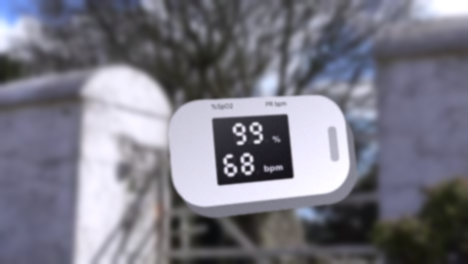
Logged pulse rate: {"value": 68, "unit": "bpm"}
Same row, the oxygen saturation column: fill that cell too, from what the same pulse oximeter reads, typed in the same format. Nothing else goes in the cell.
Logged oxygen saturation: {"value": 99, "unit": "%"}
